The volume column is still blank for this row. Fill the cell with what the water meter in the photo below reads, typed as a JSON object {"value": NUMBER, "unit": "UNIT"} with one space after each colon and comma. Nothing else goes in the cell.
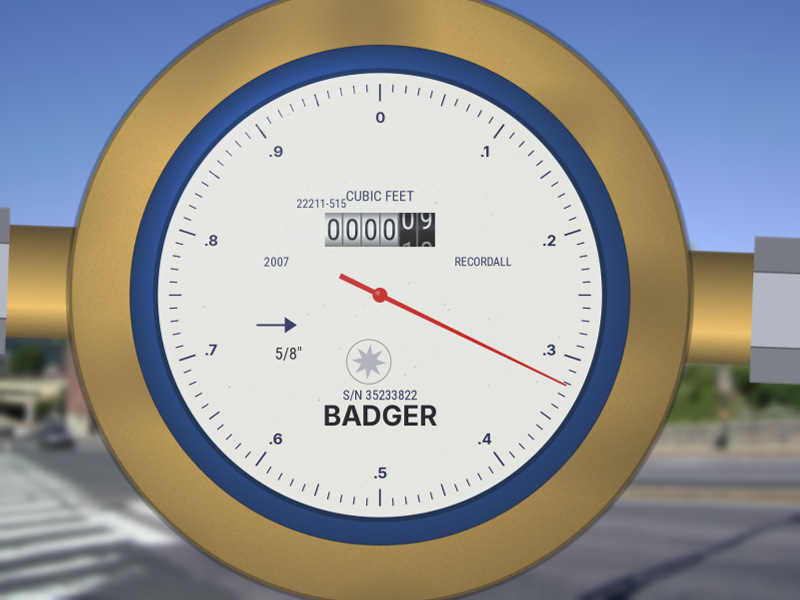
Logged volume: {"value": 9.32, "unit": "ft³"}
